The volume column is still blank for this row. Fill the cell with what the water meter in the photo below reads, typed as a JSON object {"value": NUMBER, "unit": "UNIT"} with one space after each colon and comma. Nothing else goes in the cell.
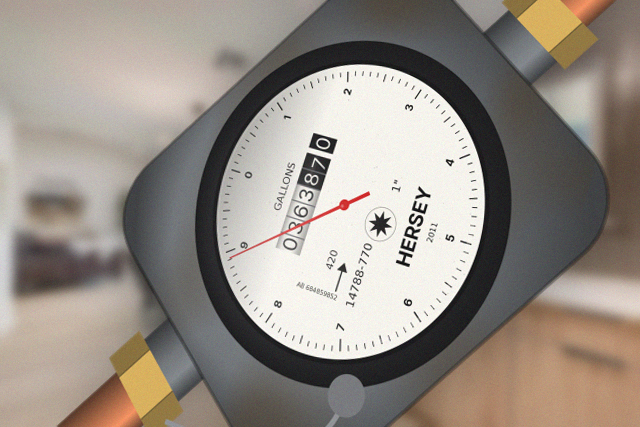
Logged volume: {"value": 363868.9, "unit": "gal"}
